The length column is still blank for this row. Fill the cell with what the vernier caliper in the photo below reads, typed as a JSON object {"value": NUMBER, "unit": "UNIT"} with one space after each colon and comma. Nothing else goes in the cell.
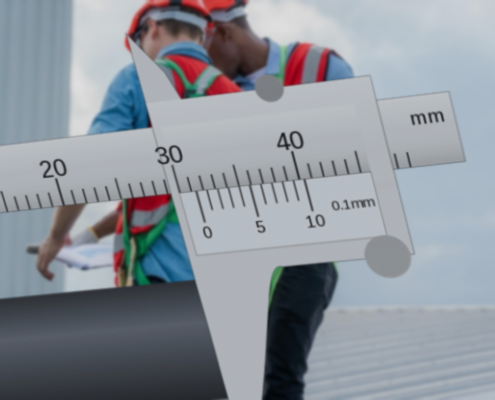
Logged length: {"value": 31.4, "unit": "mm"}
